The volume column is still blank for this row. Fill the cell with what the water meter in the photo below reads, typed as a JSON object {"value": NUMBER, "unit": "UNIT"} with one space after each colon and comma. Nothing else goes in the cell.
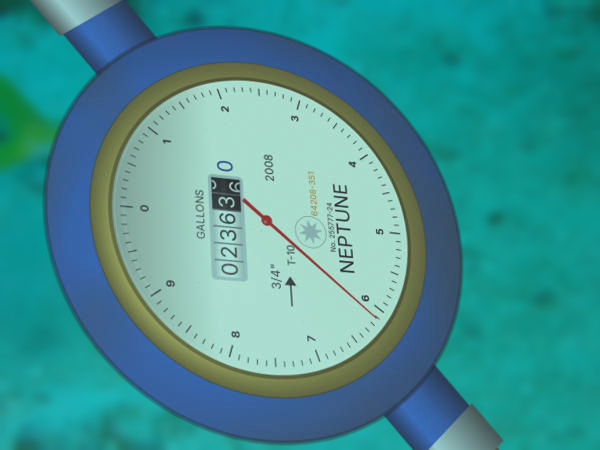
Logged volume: {"value": 236356.1, "unit": "gal"}
